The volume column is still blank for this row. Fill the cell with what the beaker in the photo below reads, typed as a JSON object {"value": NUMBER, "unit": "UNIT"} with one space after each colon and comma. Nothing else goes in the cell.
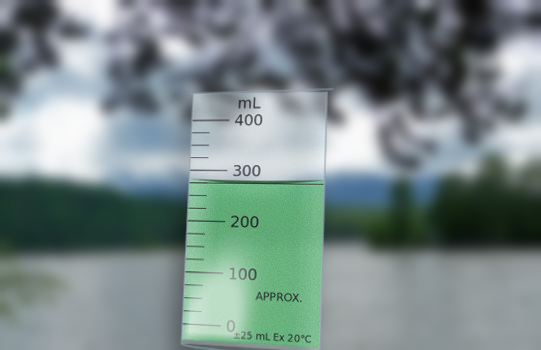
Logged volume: {"value": 275, "unit": "mL"}
